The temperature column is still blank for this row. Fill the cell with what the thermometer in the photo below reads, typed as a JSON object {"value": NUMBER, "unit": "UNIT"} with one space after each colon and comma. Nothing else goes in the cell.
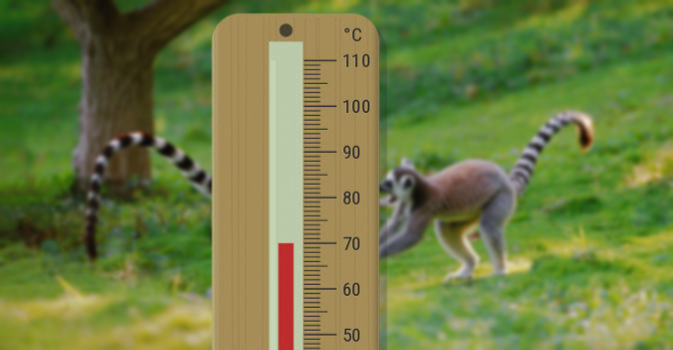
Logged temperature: {"value": 70, "unit": "°C"}
